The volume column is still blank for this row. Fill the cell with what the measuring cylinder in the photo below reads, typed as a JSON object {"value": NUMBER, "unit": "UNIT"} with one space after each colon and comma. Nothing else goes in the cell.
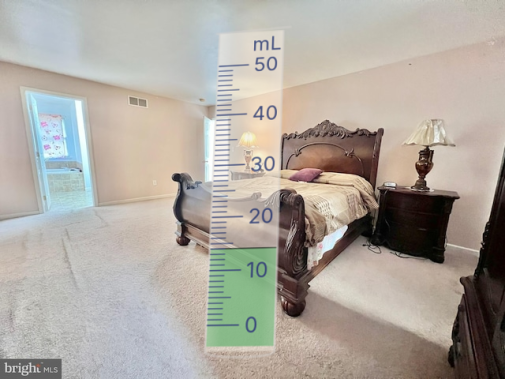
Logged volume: {"value": 14, "unit": "mL"}
